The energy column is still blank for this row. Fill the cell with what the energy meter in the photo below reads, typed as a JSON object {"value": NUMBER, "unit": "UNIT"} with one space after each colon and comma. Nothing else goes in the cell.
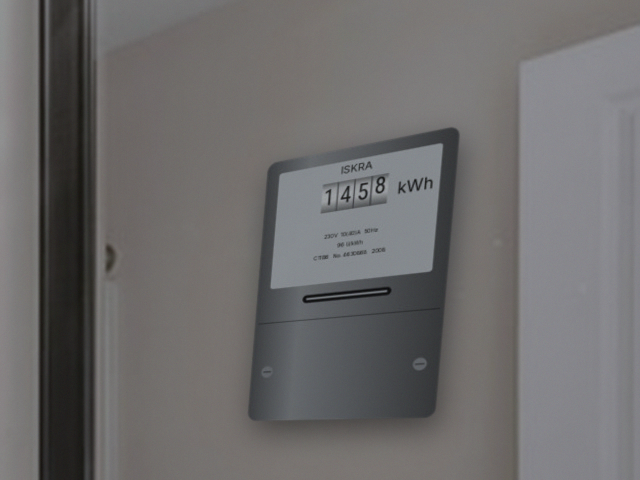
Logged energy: {"value": 1458, "unit": "kWh"}
